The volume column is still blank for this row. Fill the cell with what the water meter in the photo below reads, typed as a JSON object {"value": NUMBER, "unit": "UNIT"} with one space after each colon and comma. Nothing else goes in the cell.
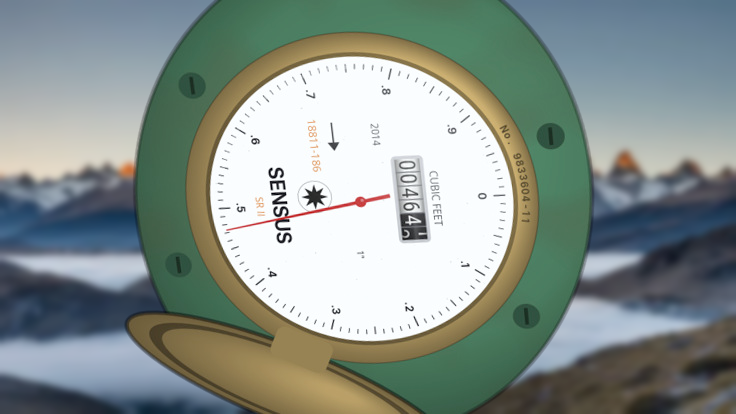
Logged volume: {"value": 4641.47, "unit": "ft³"}
